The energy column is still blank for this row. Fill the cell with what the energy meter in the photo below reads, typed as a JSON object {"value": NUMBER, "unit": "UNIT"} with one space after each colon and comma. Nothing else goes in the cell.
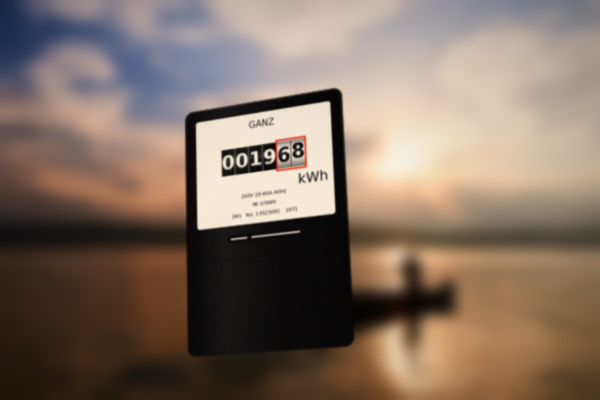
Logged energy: {"value": 19.68, "unit": "kWh"}
